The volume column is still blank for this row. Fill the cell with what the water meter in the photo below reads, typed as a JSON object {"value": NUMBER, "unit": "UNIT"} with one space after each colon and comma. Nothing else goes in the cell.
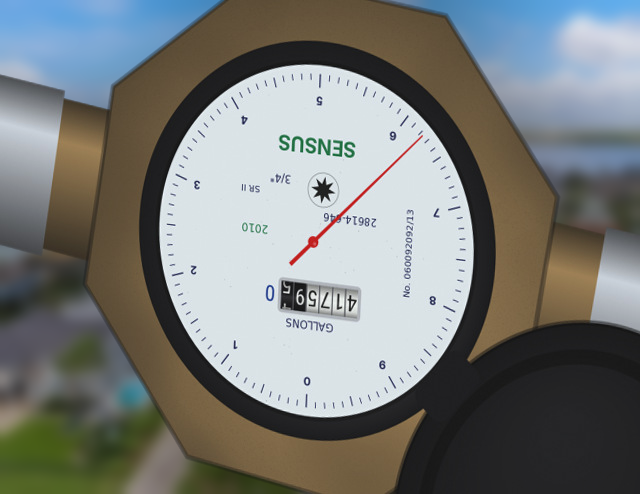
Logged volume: {"value": 4175946.2, "unit": "gal"}
